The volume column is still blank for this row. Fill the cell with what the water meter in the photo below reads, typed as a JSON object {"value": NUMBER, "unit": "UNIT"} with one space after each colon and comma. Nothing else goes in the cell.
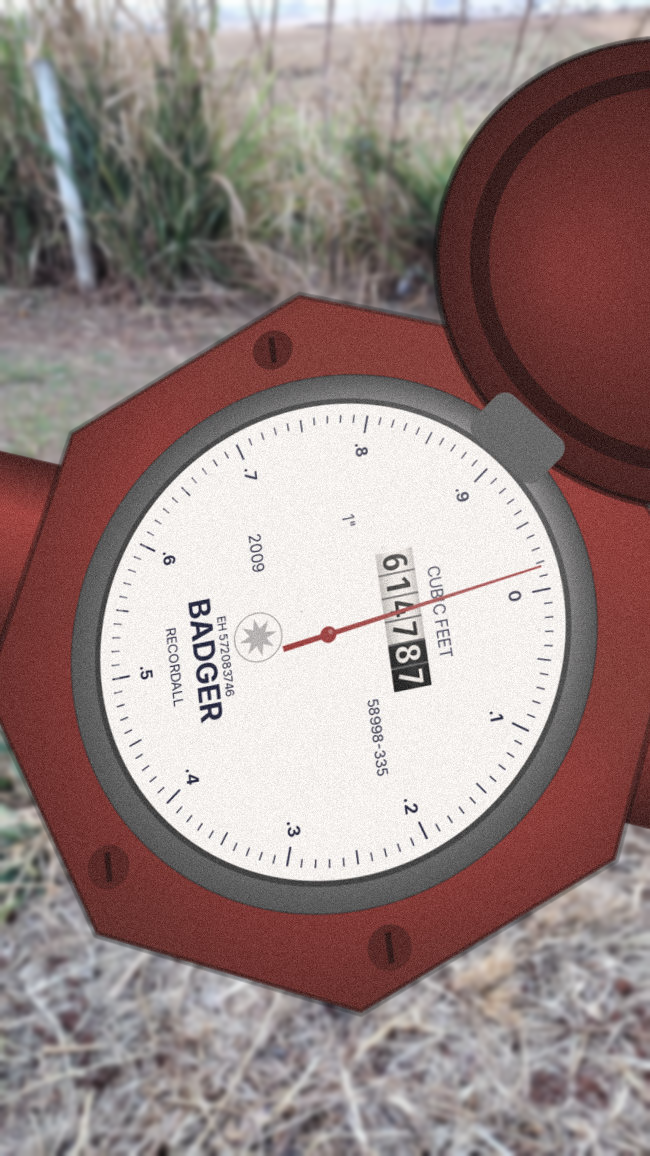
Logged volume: {"value": 614786.98, "unit": "ft³"}
